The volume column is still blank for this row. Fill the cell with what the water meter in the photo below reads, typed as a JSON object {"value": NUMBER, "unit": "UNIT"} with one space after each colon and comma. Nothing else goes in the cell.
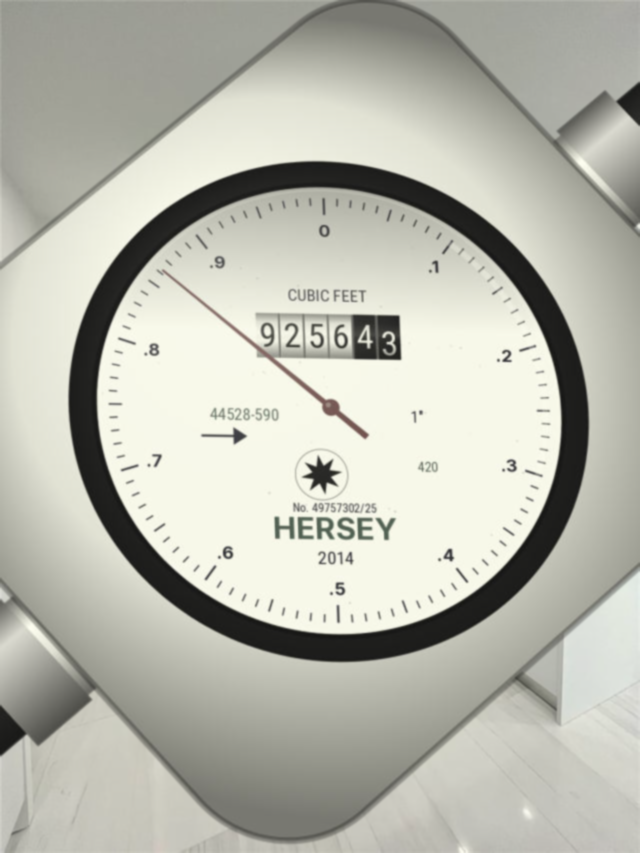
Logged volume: {"value": 925642.86, "unit": "ft³"}
